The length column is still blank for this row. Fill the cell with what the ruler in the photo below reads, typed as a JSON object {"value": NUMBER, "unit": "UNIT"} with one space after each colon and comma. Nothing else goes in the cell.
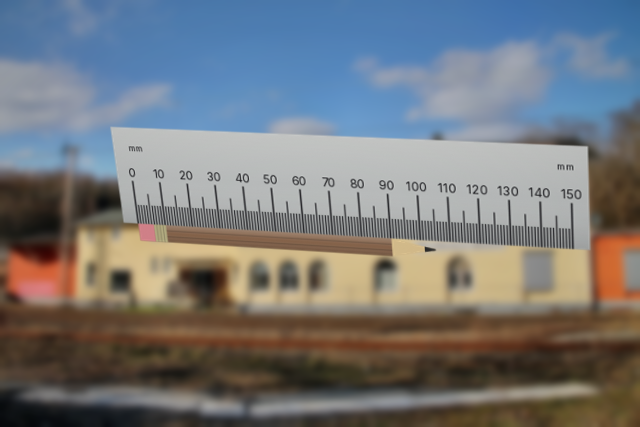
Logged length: {"value": 105, "unit": "mm"}
